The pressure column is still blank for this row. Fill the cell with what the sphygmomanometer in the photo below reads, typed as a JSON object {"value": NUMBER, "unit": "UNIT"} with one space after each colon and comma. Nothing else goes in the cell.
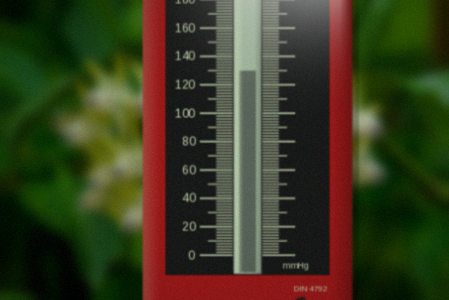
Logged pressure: {"value": 130, "unit": "mmHg"}
